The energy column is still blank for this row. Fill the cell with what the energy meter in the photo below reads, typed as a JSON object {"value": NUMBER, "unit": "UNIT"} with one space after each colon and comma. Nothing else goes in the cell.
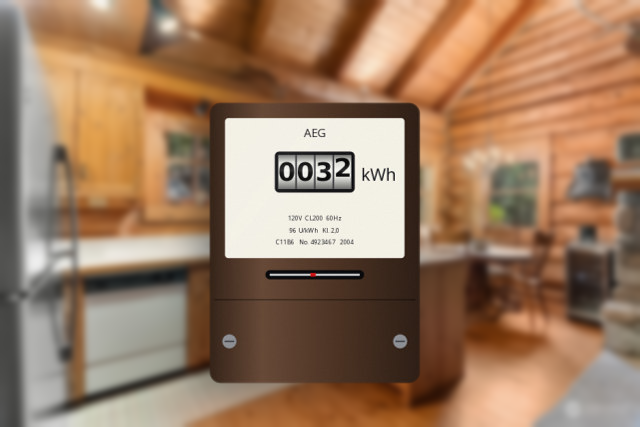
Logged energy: {"value": 32, "unit": "kWh"}
